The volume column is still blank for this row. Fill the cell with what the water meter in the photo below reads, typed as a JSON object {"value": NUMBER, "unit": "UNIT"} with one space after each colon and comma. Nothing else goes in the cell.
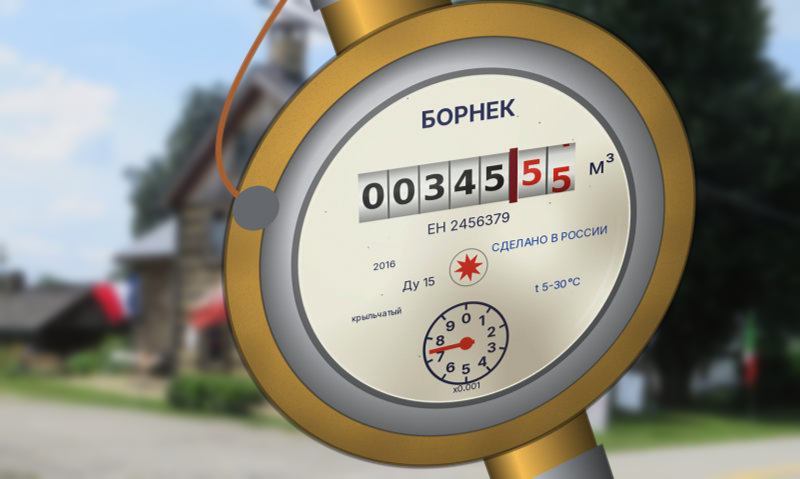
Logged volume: {"value": 345.547, "unit": "m³"}
